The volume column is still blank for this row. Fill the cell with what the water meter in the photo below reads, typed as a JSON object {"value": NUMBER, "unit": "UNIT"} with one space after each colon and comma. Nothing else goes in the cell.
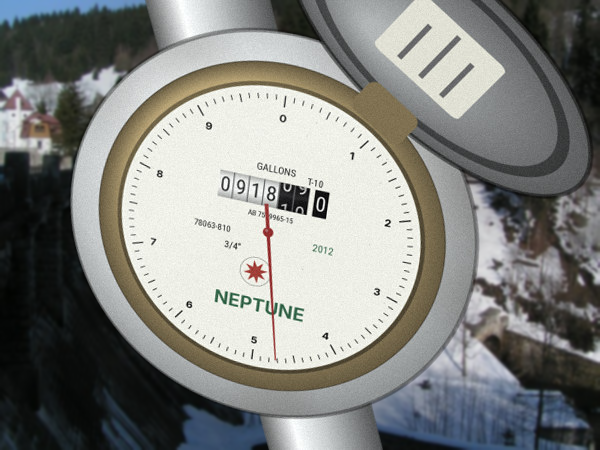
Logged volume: {"value": 918094.7, "unit": "gal"}
